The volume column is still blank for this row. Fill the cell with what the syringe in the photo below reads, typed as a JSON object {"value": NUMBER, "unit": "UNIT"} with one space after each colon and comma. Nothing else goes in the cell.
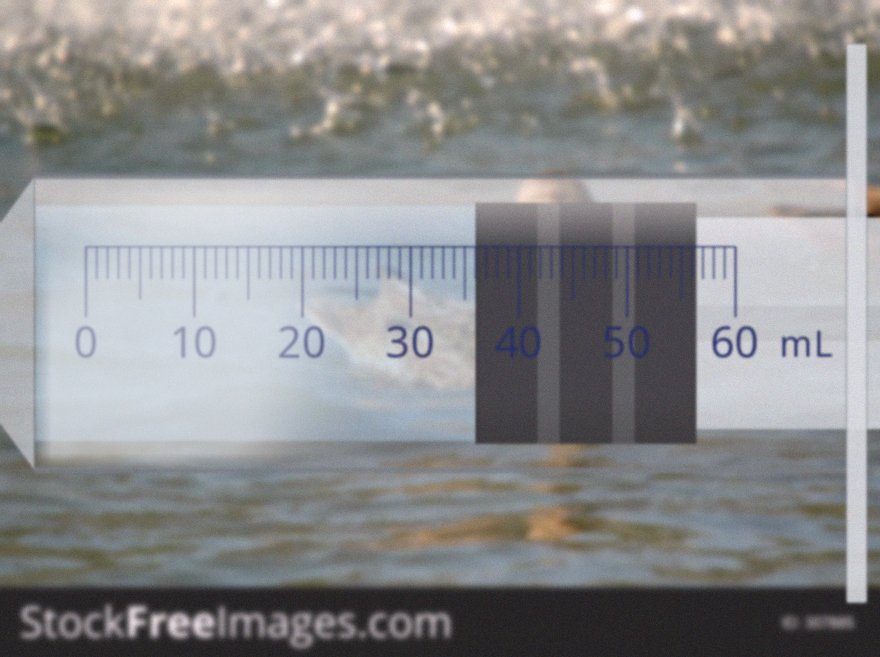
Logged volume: {"value": 36, "unit": "mL"}
